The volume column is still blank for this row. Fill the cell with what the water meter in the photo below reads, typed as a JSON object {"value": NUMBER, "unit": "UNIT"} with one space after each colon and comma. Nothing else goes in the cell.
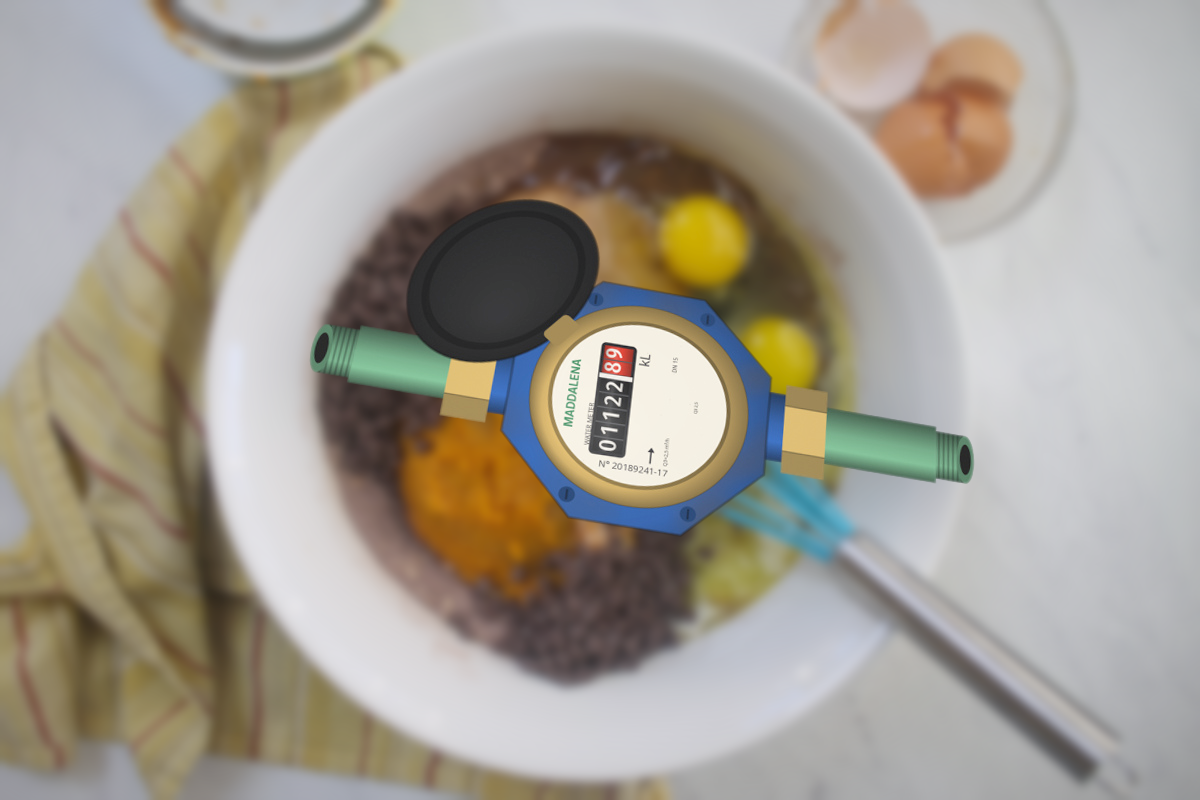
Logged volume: {"value": 1122.89, "unit": "kL"}
